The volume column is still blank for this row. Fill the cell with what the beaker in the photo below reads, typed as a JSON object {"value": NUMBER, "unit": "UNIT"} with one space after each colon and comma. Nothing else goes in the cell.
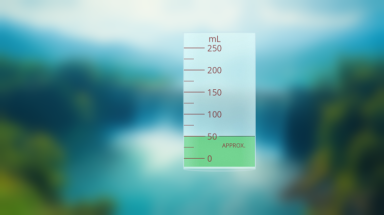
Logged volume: {"value": 50, "unit": "mL"}
